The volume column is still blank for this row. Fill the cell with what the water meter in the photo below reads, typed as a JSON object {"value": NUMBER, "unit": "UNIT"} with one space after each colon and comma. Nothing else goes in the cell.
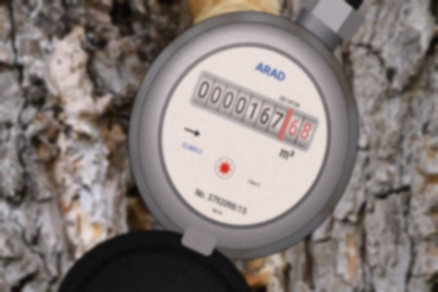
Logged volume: {"value": 167.68, "unit": "m³"}
